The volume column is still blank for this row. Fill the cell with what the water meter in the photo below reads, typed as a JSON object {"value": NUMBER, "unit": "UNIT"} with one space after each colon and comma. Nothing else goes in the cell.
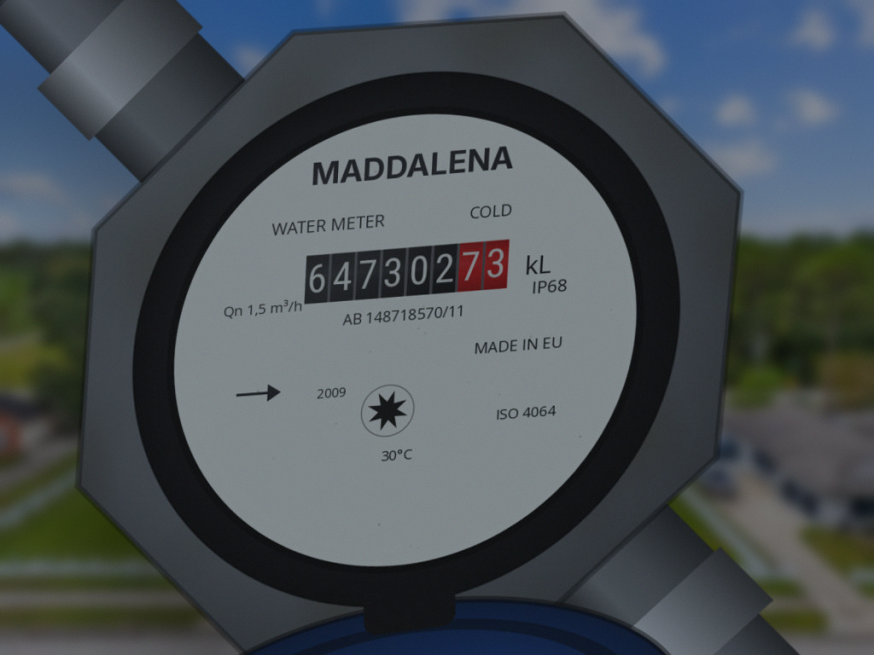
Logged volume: {"value": 647302.73, "unit": "kL"}
